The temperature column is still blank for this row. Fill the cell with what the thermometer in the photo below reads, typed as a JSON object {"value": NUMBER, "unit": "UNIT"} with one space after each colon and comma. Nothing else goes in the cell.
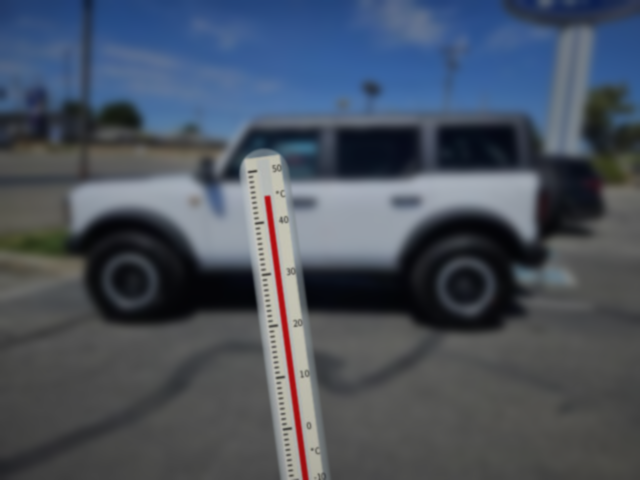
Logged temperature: {"value": 45, "unit": "°C"}
